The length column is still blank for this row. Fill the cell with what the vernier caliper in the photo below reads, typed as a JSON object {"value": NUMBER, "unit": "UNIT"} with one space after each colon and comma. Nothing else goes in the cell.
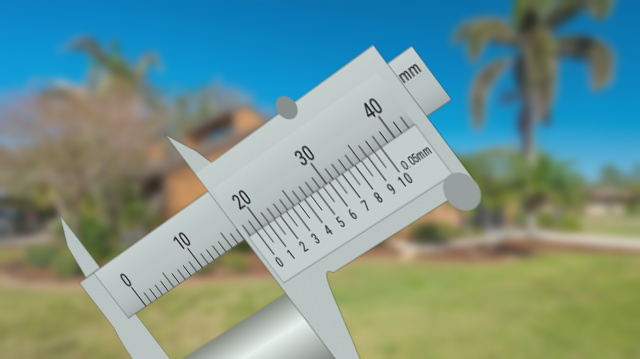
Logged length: {"value": 19.0, "unit": "mm"}
